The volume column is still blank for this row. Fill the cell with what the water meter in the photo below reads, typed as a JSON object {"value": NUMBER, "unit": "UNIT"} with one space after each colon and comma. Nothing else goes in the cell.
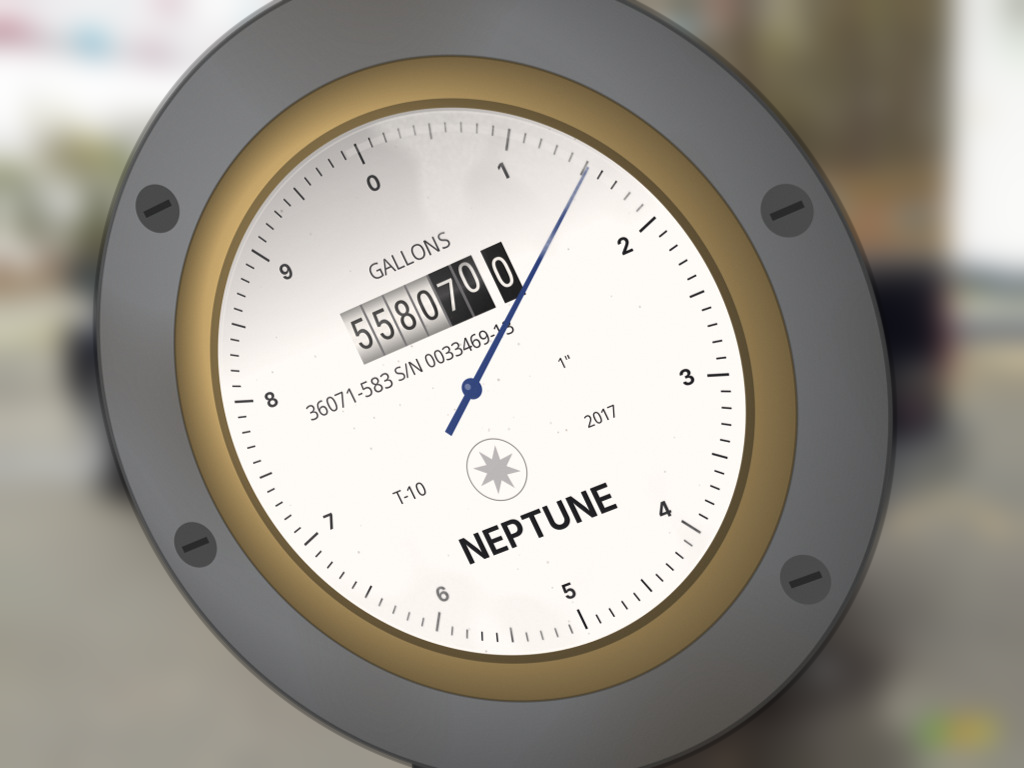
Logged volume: {"value": 5580701.5, "unit": "gal"}
